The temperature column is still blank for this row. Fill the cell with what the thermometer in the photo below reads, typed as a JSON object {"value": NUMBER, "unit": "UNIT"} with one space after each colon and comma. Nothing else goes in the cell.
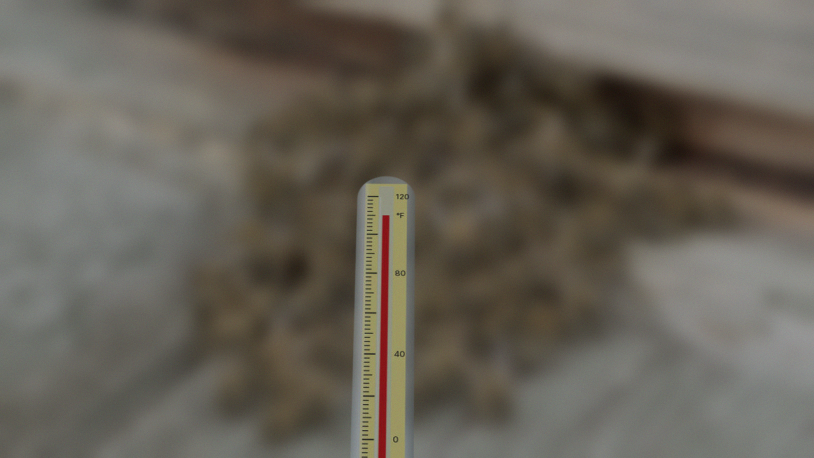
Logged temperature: {"value": 110, "unit": "°F"}
